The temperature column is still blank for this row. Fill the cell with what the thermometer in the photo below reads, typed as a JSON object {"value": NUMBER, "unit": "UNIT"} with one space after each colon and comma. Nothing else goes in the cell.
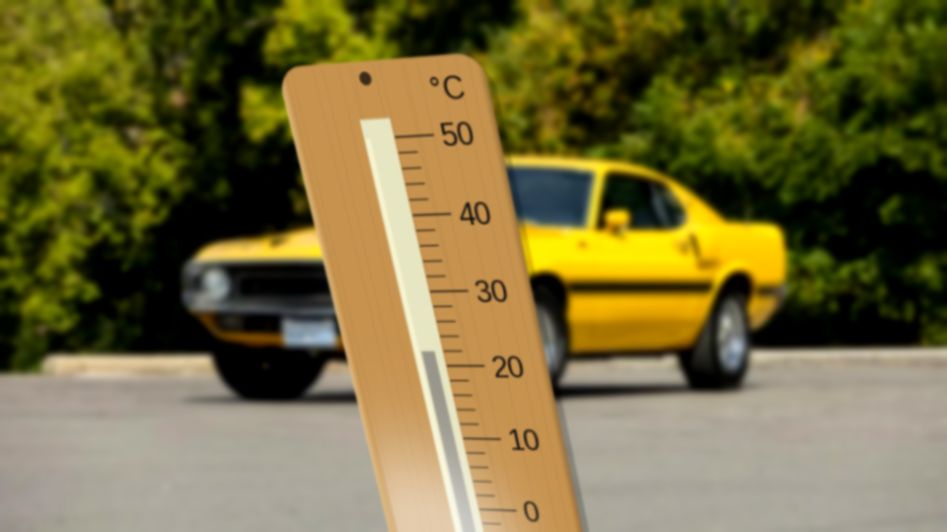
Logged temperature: {"value": 22, "unit": "°C"}
